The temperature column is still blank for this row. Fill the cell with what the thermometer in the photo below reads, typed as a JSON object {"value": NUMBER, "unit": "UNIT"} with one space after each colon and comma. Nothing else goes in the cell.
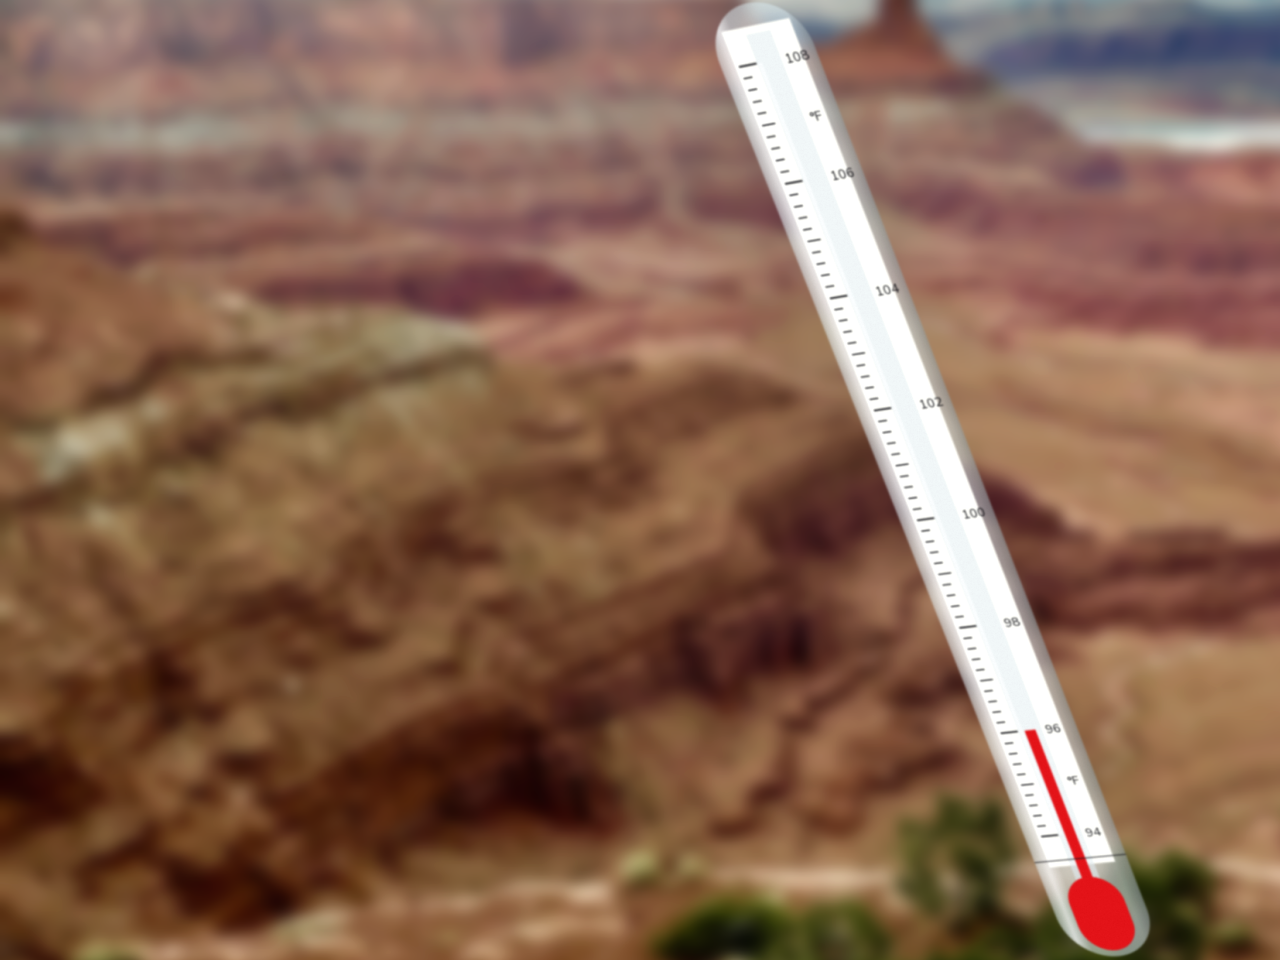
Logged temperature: {"value": 96, "unit": "°F"}
